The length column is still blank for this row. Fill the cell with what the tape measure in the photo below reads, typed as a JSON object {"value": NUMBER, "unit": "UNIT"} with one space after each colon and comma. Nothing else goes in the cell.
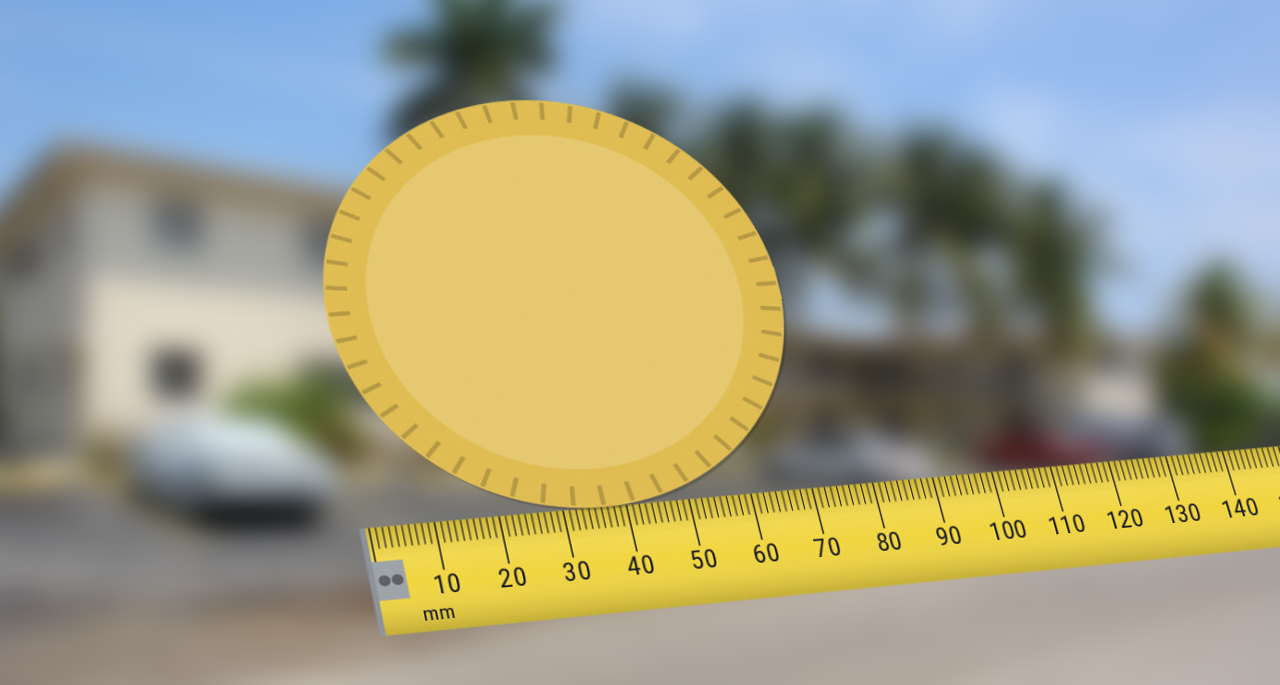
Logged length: {"value": 73, "unit": "mm"}
